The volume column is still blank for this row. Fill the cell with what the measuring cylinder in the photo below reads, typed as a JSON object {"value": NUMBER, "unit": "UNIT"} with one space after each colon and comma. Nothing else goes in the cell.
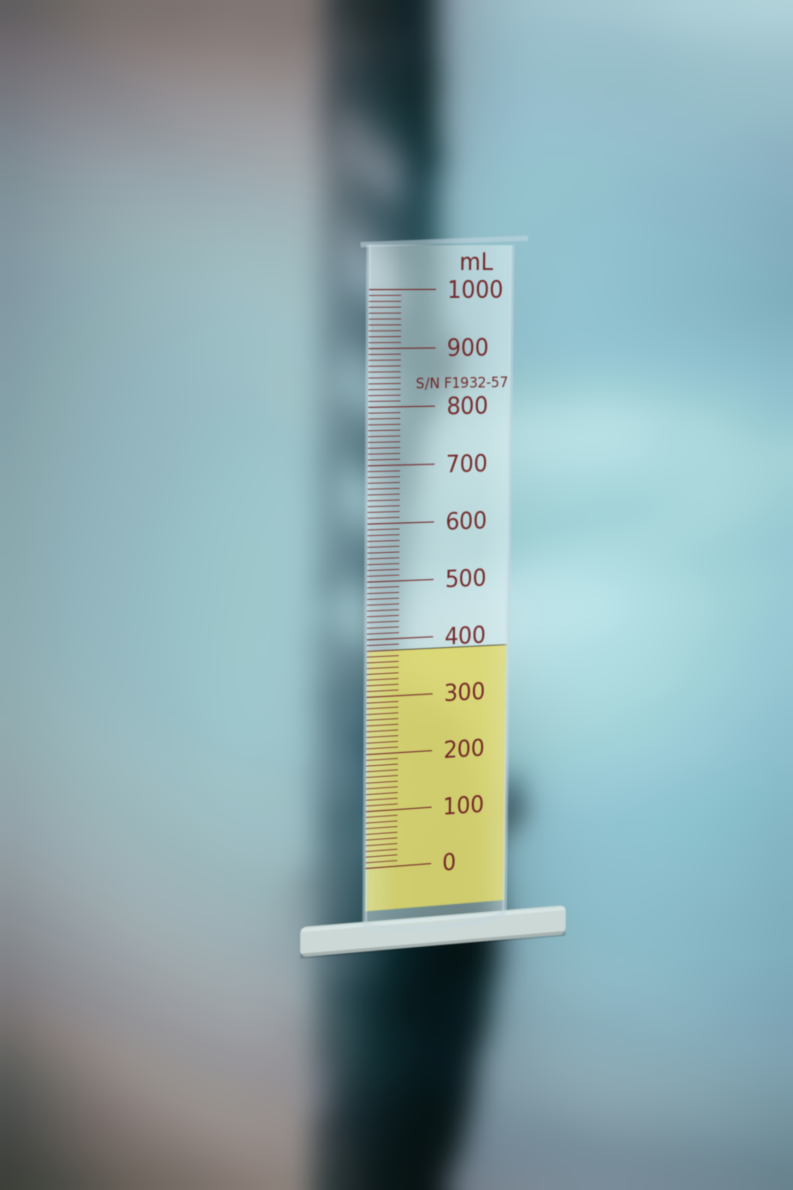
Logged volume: {"value": 380, "unit": "mL"}
